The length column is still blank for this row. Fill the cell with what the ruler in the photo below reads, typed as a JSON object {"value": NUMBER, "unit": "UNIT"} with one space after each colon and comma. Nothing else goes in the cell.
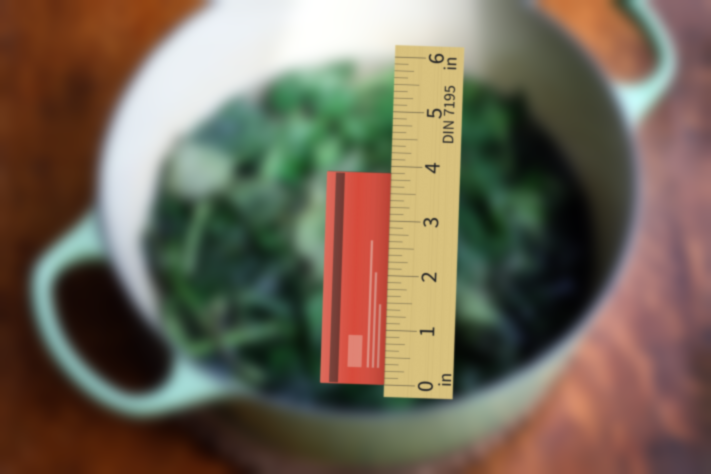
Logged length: {"value": 3.875, "unit": "in"}
